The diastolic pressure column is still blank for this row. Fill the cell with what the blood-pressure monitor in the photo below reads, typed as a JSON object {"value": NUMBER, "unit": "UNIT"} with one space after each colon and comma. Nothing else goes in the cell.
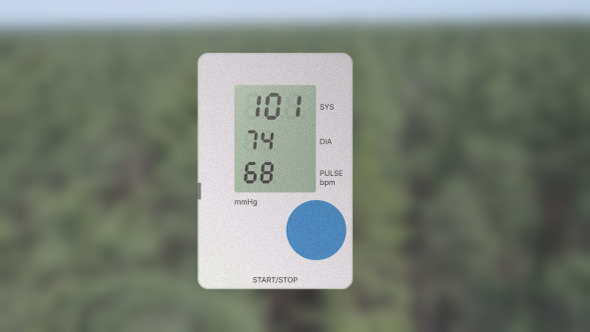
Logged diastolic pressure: {"value": 74, "unit": "mmHg"}
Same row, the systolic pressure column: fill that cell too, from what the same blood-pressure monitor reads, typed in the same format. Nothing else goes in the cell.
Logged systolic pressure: {"value": 101, "unit": "mmHg"}
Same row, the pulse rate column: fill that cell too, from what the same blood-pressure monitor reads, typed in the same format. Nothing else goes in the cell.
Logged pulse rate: {"value": 68, "unit": "bpm"}
